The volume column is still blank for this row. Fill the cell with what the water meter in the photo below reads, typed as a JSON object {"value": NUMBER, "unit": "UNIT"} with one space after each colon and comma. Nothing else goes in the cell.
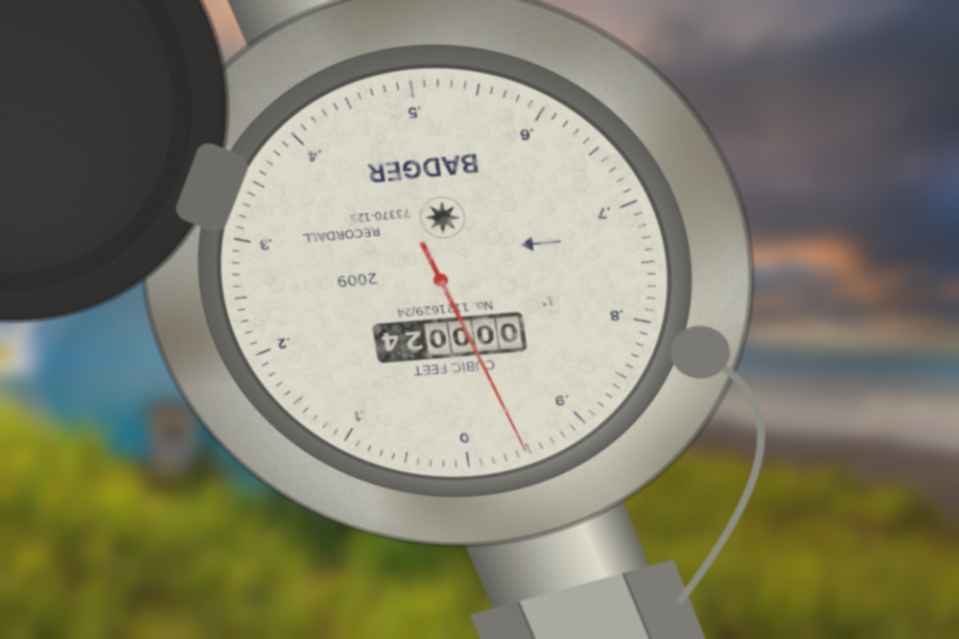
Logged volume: {"value": 23.95, "unit": "ft³"}
